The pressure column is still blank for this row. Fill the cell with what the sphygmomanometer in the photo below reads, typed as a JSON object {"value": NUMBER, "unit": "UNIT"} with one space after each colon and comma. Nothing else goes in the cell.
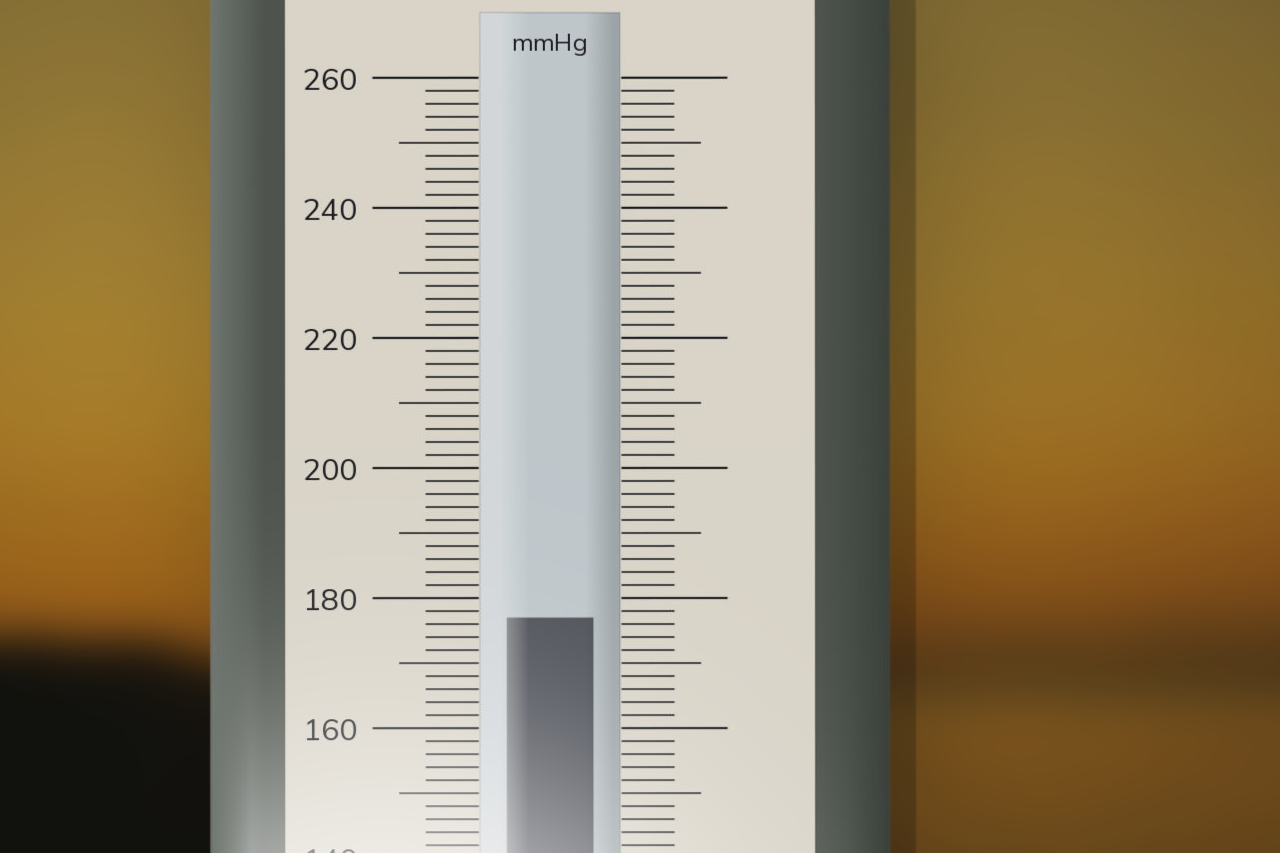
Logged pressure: {"value": 177, "unit": "mmHg"}
